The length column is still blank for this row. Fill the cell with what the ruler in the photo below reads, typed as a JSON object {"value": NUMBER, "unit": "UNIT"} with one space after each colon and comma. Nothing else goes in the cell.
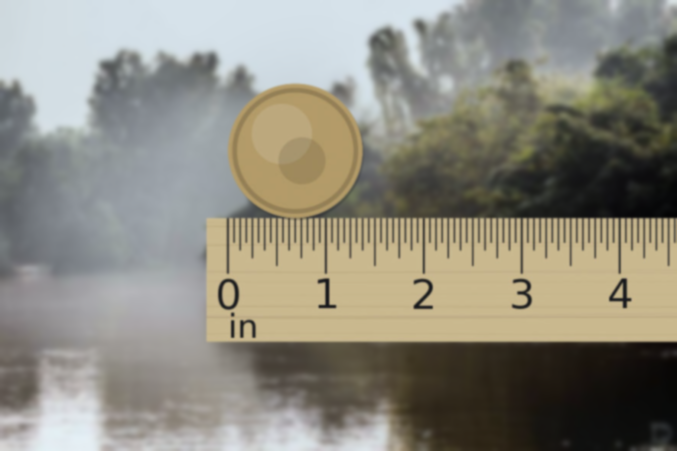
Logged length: {"value": 1.375, "unit": "in"}
